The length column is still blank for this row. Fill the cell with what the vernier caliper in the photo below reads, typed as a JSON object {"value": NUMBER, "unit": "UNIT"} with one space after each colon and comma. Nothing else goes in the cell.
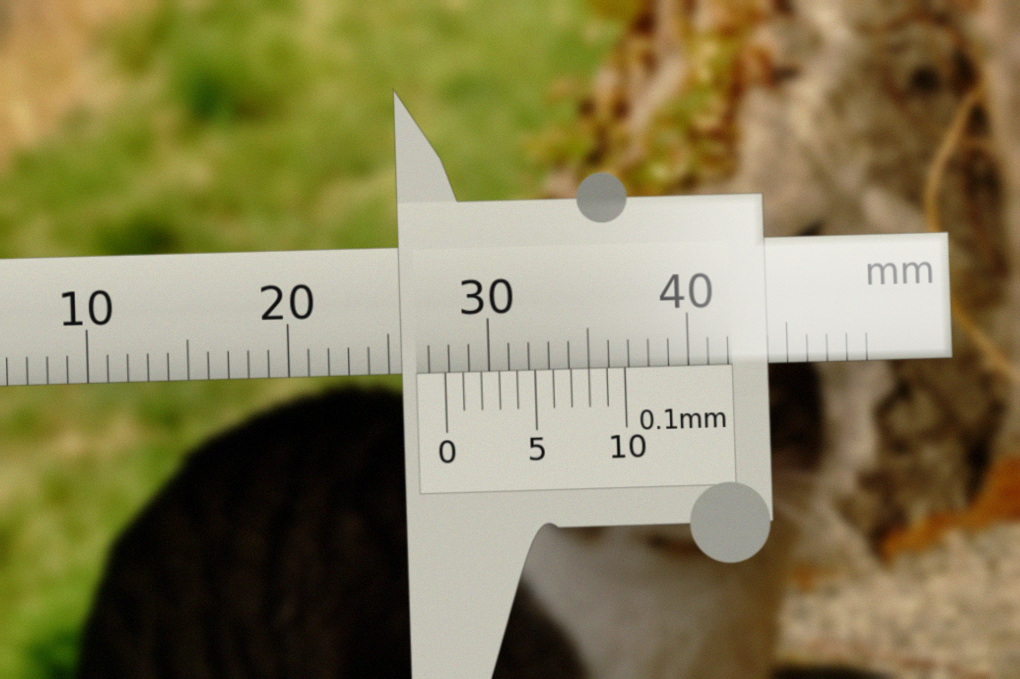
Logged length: {"value": 27.8, "unit": "mm"}
